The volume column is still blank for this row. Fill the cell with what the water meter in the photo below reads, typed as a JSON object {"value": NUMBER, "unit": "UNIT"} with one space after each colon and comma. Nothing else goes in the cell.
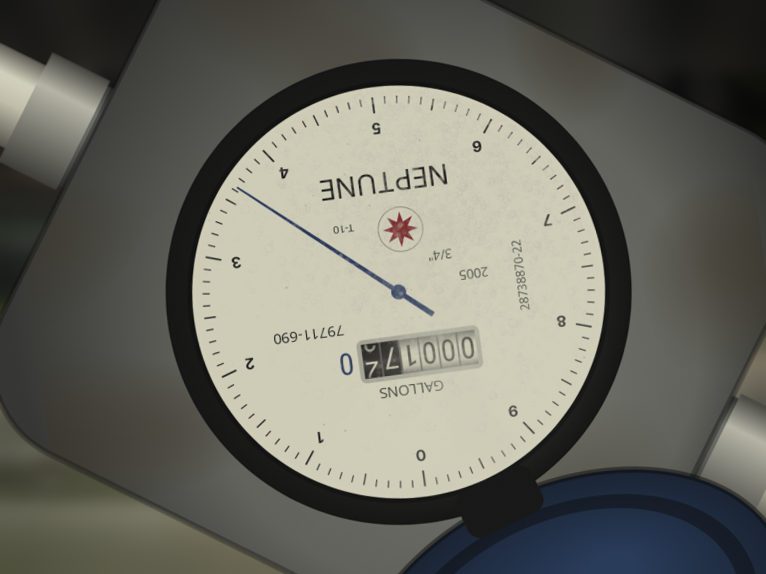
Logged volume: {"value": 1723.6, "unit": "gal"}
